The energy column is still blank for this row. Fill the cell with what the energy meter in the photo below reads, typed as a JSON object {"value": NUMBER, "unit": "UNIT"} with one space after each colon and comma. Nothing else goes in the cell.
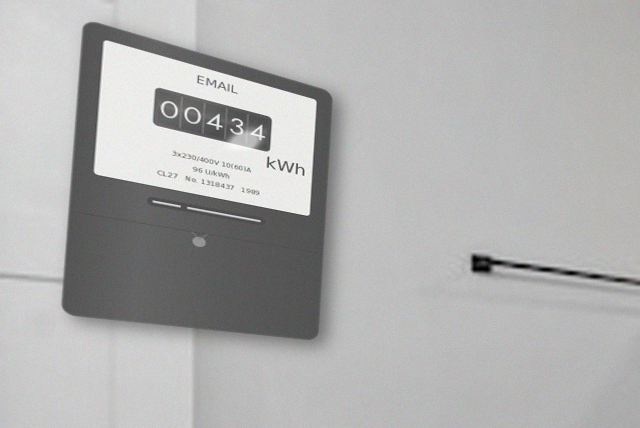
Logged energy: {"value": 434, "unit": "kWh"}
